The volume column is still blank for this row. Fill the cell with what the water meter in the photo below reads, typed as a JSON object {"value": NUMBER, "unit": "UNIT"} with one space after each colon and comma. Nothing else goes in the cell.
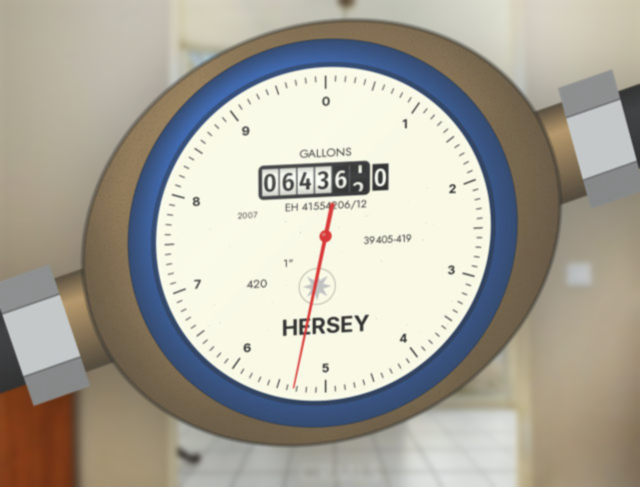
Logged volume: {"value": 643615.3, "unit": "gal"}
